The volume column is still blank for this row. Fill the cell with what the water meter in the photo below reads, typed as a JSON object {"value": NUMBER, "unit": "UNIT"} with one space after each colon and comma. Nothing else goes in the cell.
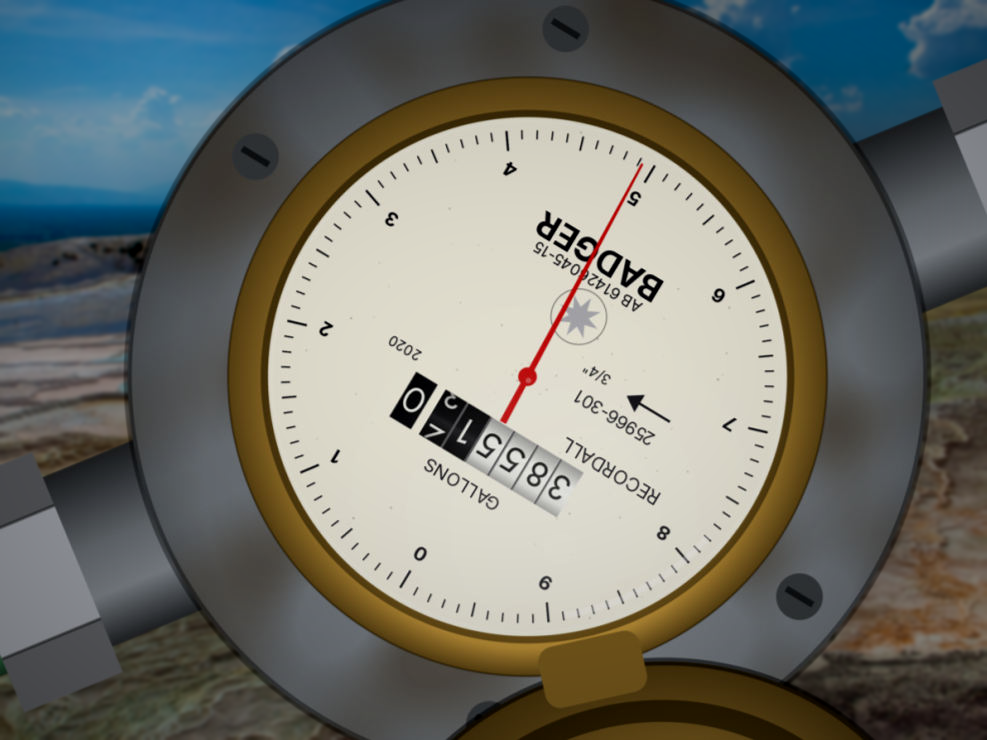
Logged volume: {"value": 3855124.9, "unit": "gal"}
